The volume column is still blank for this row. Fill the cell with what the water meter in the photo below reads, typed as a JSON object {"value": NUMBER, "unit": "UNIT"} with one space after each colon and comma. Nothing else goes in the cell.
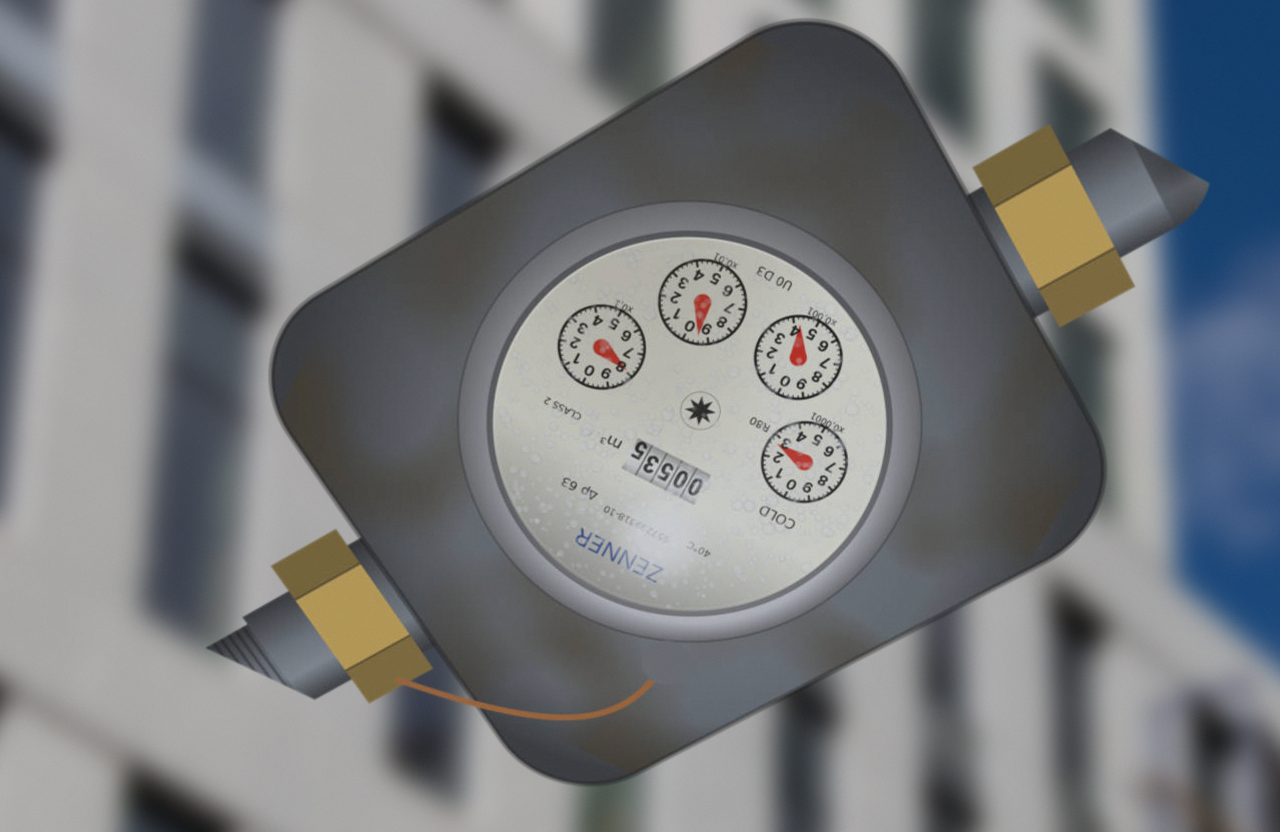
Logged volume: {"value": 534.7942, "unit": "m³"}
